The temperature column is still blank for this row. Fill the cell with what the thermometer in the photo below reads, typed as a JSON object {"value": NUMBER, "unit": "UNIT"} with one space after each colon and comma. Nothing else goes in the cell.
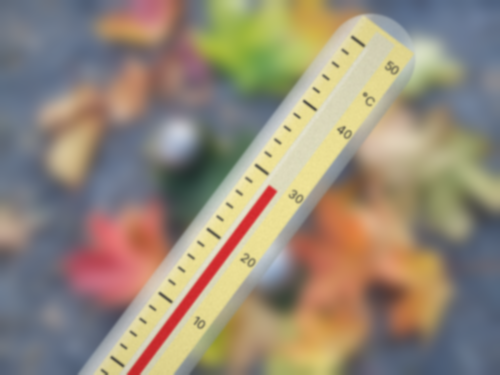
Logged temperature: {"value": 29, "unit": "°C"}
